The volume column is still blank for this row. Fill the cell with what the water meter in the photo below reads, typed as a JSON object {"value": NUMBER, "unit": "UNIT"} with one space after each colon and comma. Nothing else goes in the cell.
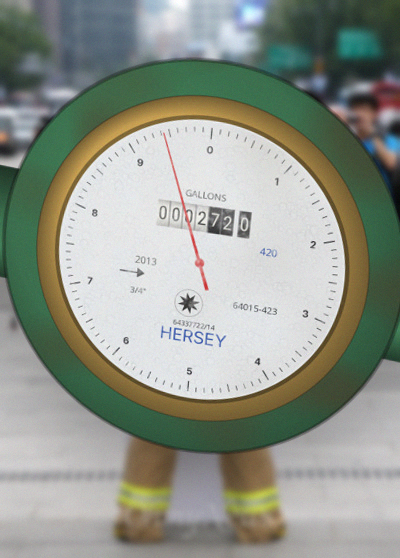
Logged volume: {"value": 2719.4, "unit": "gal"}
